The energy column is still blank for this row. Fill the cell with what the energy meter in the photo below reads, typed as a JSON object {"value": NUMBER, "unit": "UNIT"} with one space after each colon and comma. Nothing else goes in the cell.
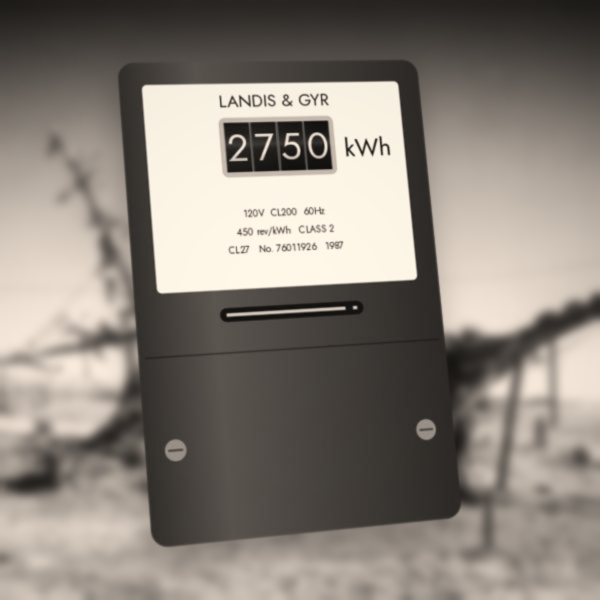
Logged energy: {"value": 2750, "unit": "kWh"}
